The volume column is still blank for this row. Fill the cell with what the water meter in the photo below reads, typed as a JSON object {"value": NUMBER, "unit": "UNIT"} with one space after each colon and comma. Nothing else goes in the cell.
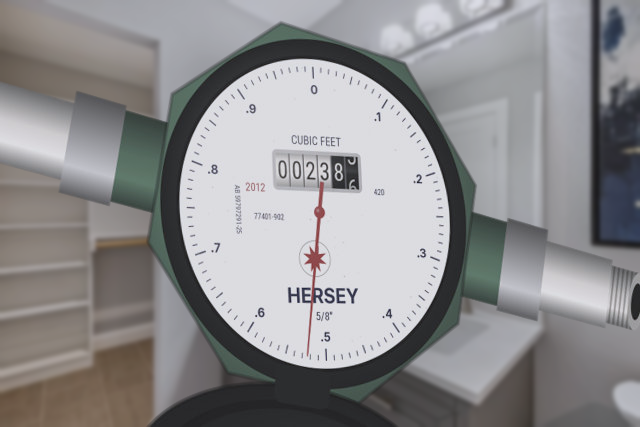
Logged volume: {"value": 2385.52, "unit": "ft³"}
